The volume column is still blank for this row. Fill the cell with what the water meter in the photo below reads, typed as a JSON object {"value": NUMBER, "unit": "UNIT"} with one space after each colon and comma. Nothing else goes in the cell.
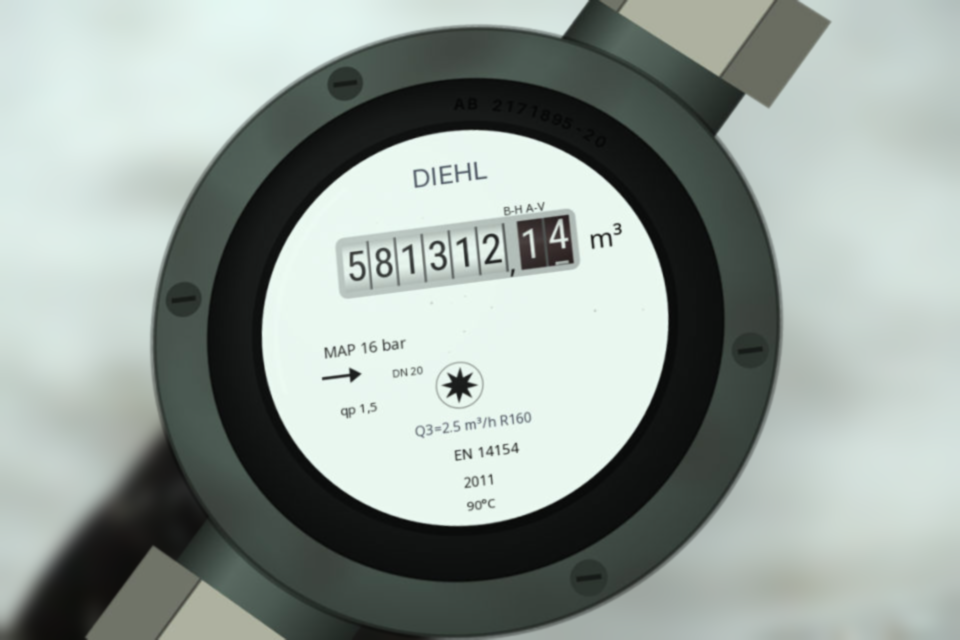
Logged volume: {"value": 581312.14, "unit": "m³"}
